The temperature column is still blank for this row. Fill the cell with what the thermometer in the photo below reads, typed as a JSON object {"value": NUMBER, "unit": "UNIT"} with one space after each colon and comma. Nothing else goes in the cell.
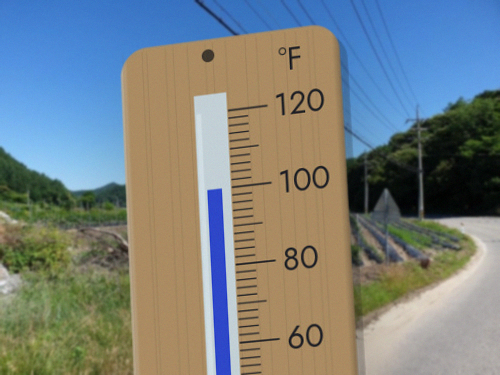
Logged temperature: {"value": 100, "unit": "°F"}
